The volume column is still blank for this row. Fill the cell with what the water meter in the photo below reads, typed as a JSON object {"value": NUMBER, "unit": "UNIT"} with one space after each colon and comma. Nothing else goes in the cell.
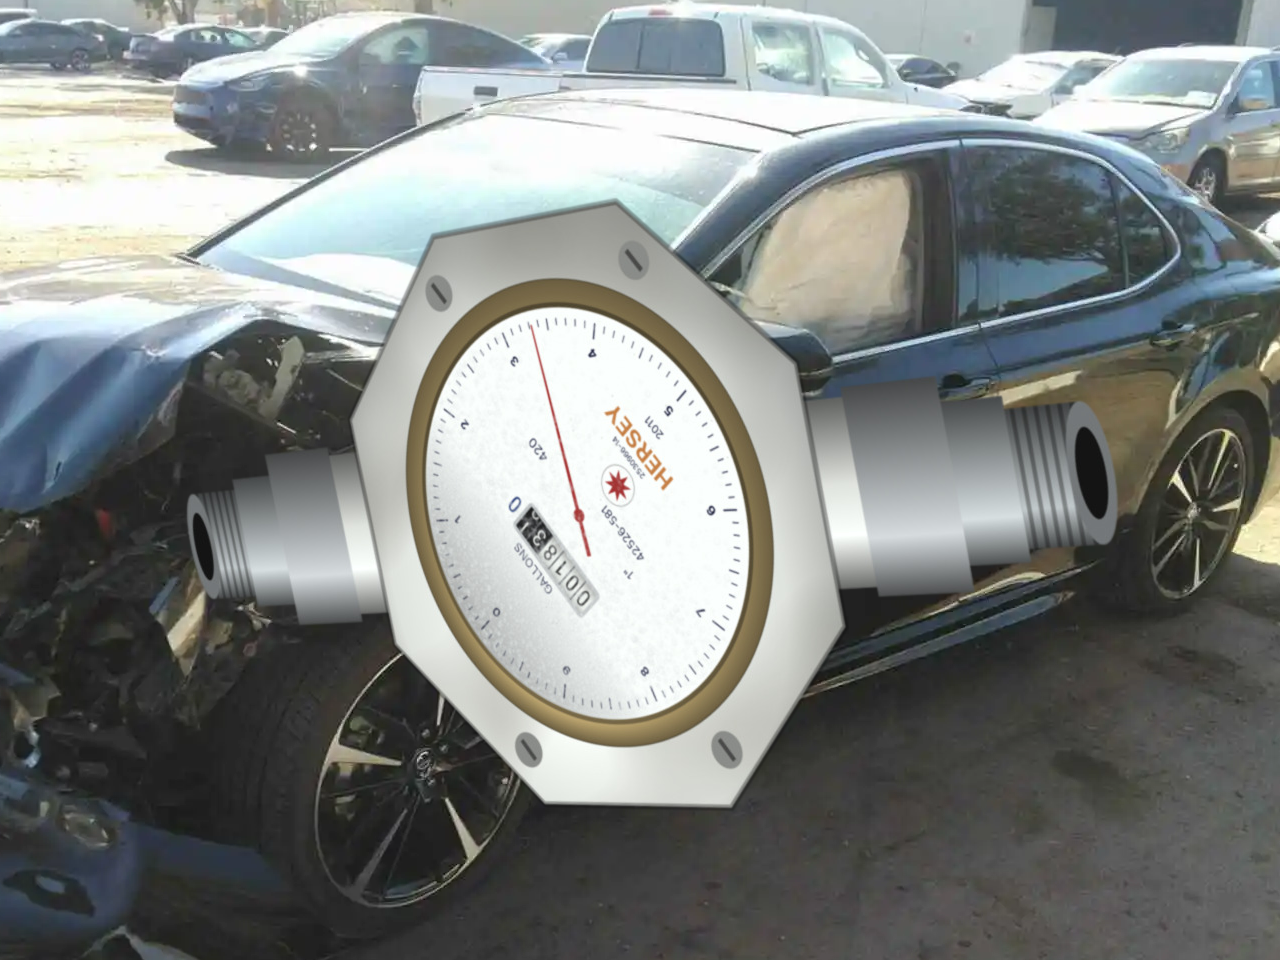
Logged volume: {"value": 18313.3, "unit": "gal"}
